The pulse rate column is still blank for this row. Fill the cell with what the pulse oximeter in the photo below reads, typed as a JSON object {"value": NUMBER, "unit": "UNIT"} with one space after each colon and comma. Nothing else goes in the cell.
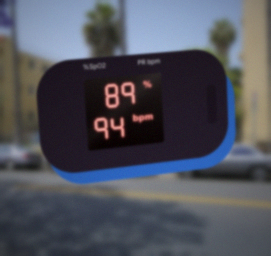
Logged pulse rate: {"value": 94, "unit": "bpm"}
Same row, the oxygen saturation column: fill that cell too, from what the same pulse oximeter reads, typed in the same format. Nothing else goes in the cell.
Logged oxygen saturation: {"value": 89, "unit": "%"}
